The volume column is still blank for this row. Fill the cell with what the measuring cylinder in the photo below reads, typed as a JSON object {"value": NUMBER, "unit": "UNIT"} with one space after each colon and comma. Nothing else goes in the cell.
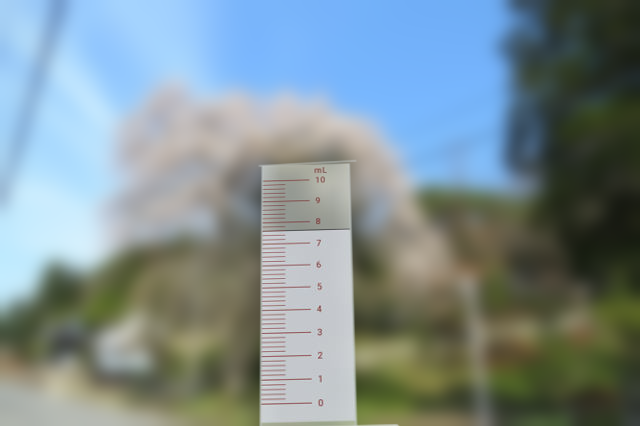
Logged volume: {"value": 7.6, "unit": "mL"}
